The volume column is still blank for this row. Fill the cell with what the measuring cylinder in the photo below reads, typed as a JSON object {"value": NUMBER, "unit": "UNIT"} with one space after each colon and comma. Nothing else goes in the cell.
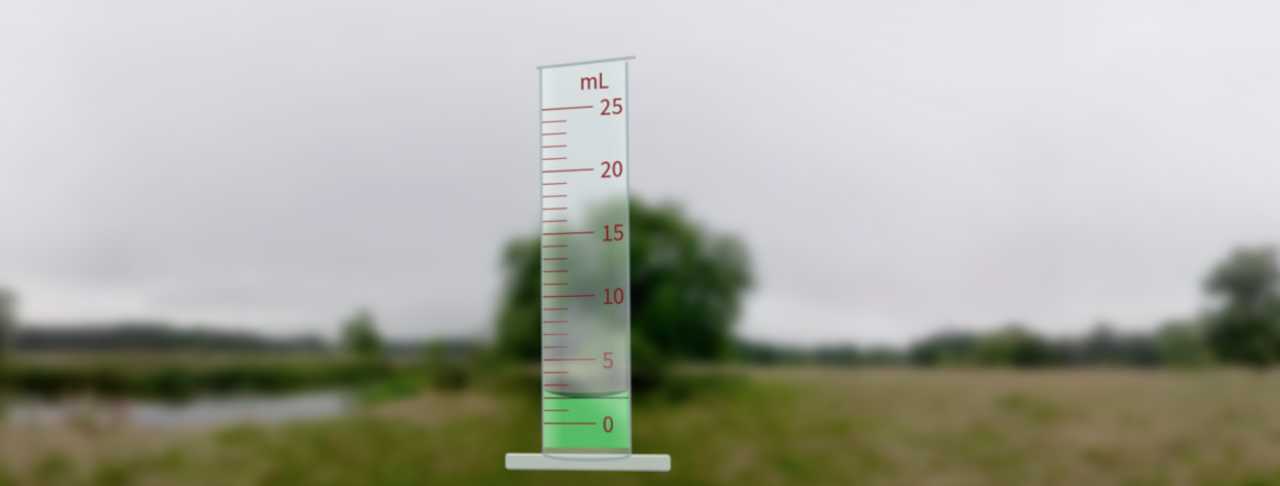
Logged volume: {"value": 2, "unit": "mL"}
